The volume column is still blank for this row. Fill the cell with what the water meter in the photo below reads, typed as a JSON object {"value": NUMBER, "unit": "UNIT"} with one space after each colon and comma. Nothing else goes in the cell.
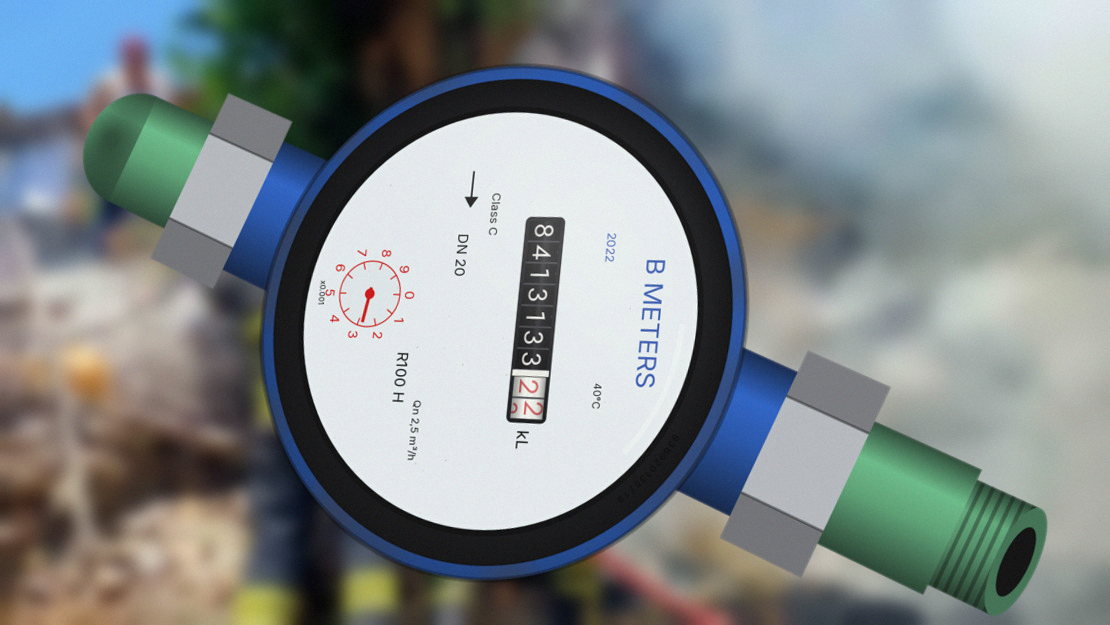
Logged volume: {"value": 8413133.222, "unit": "kL"}
